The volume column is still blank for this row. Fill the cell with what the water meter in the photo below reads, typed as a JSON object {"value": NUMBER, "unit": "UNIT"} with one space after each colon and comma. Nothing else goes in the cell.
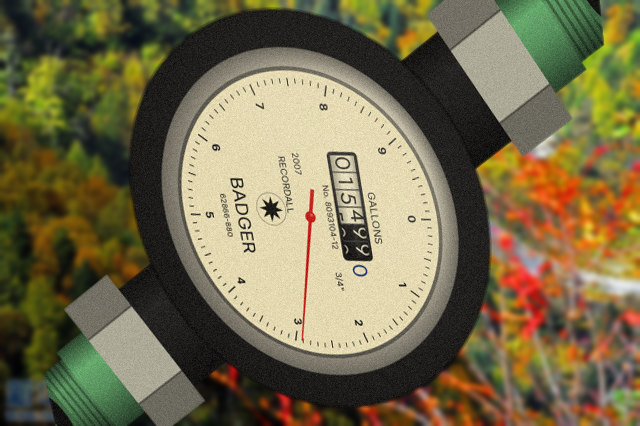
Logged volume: {"value": 154992.9, "unit": "gal"}
